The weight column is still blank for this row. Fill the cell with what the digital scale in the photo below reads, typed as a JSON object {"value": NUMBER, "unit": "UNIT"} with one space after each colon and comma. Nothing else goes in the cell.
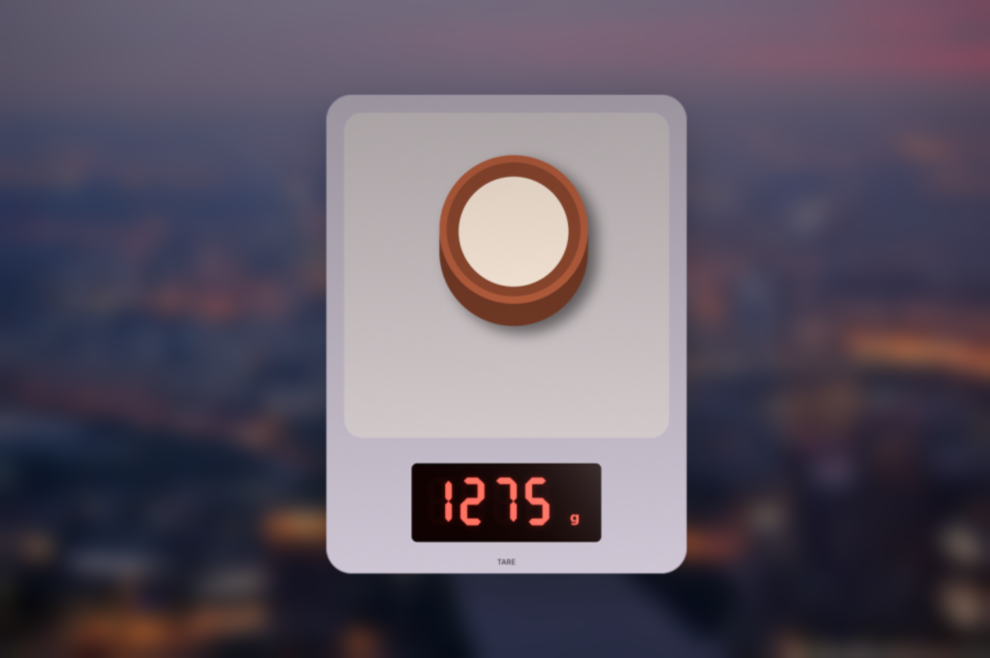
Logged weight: {"value": 1275, "unit": "g"}
